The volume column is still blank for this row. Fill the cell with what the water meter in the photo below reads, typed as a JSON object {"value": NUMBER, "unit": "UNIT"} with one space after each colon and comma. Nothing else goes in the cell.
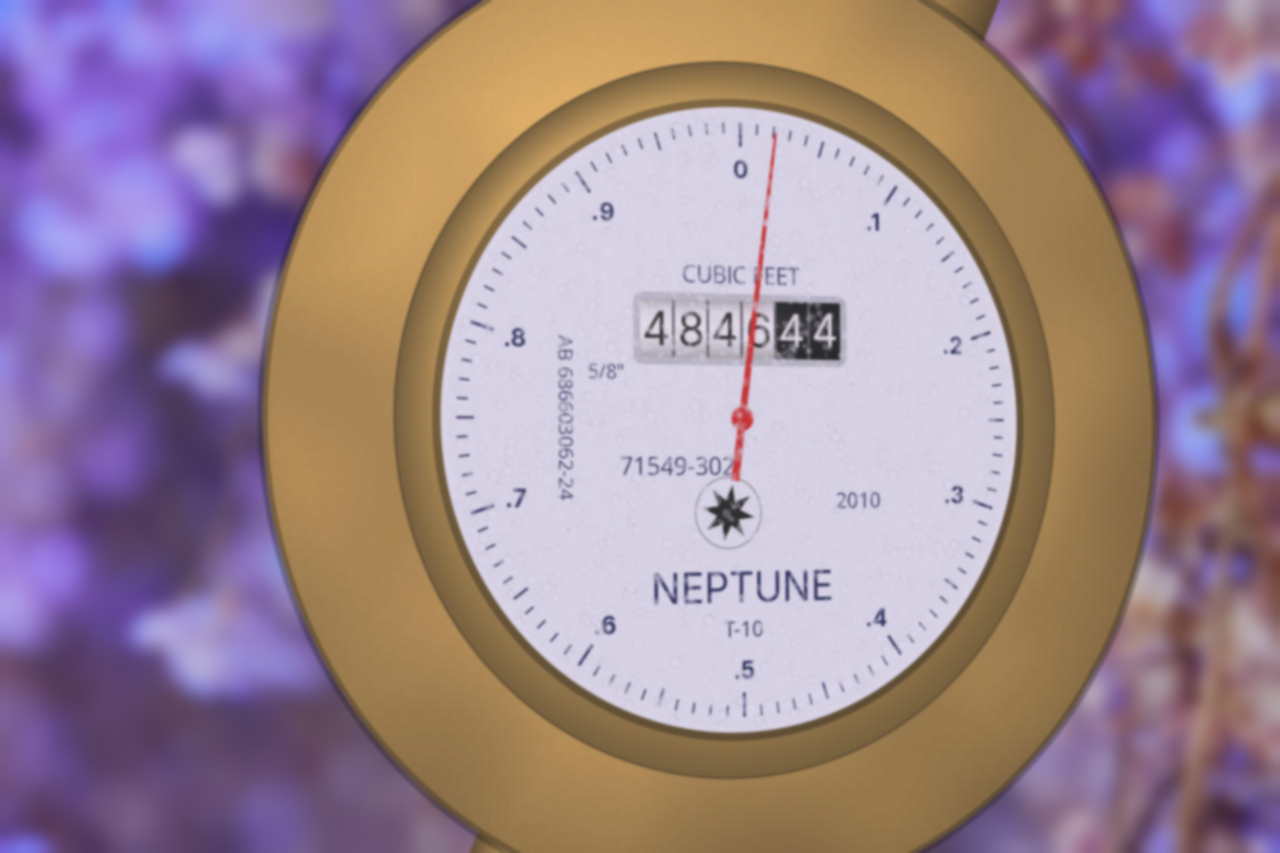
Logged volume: {"value": 484644.02, "unit": "ft³"}
